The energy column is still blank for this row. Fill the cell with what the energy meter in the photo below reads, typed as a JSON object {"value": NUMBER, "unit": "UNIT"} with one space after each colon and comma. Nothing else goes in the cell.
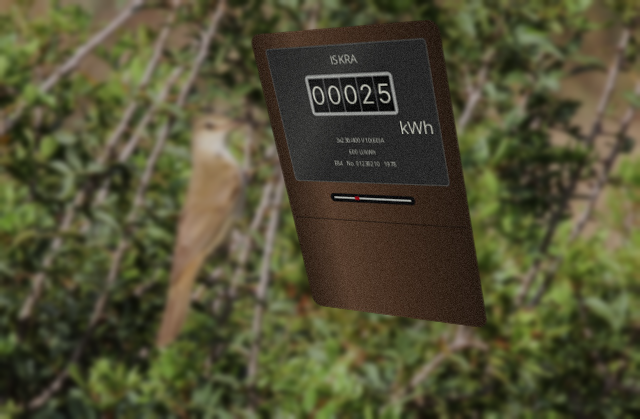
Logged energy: {"value": 25, "unit": "kWh"}
